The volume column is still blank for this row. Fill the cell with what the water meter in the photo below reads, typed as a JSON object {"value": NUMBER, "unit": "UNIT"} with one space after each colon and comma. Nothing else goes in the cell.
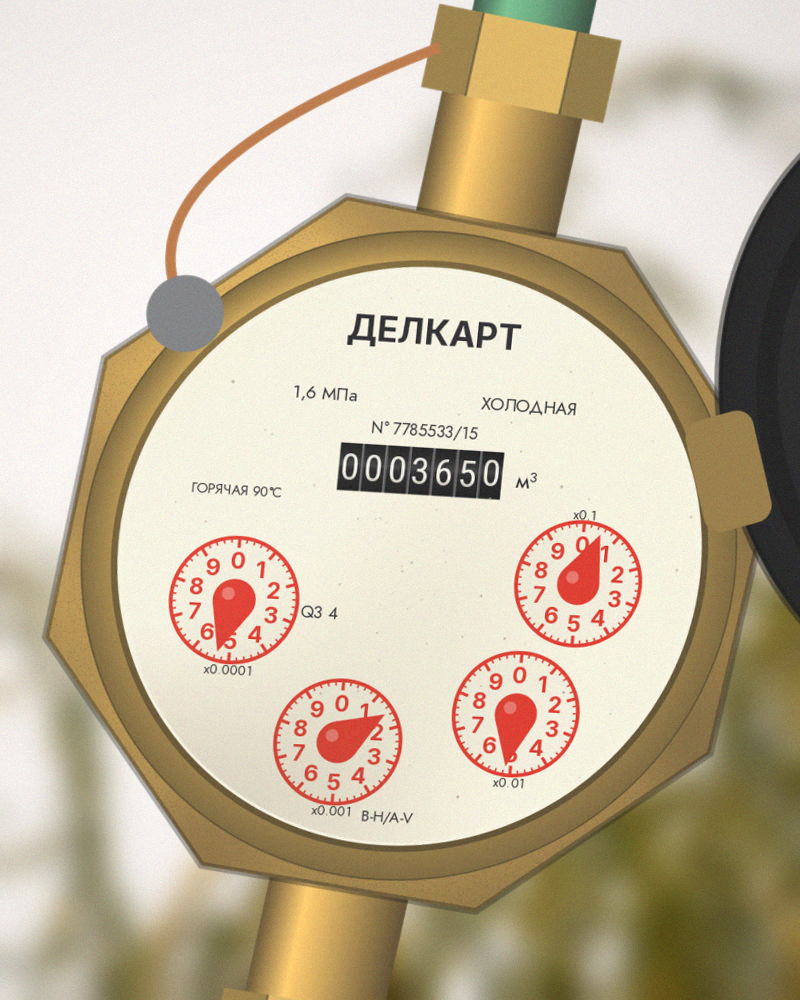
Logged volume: {"value": 3650.0515, "unit": "m³"}
